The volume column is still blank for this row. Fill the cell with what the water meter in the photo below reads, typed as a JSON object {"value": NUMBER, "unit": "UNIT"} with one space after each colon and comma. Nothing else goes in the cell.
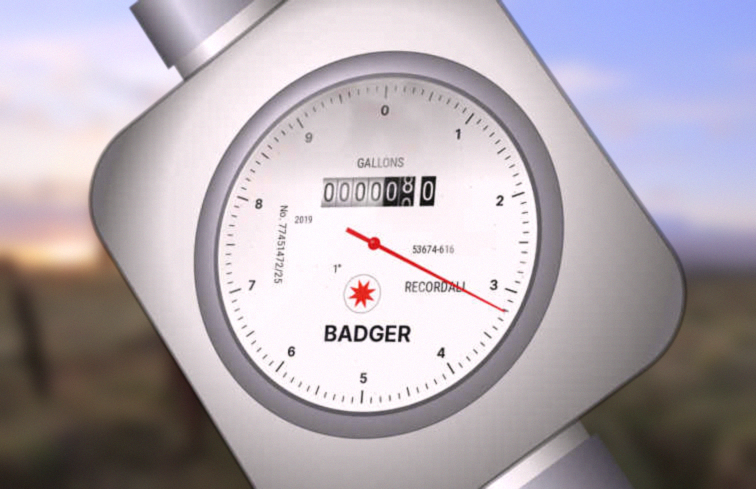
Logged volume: {"value": 83.2, "unit": "gal"}
